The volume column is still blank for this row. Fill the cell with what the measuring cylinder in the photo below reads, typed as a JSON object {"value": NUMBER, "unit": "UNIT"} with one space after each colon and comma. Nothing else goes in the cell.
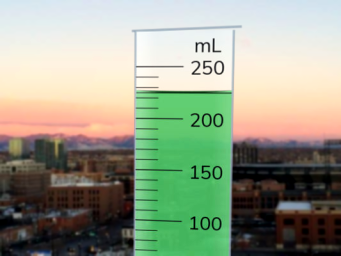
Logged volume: {"value": 225, "unit": "mL"}
